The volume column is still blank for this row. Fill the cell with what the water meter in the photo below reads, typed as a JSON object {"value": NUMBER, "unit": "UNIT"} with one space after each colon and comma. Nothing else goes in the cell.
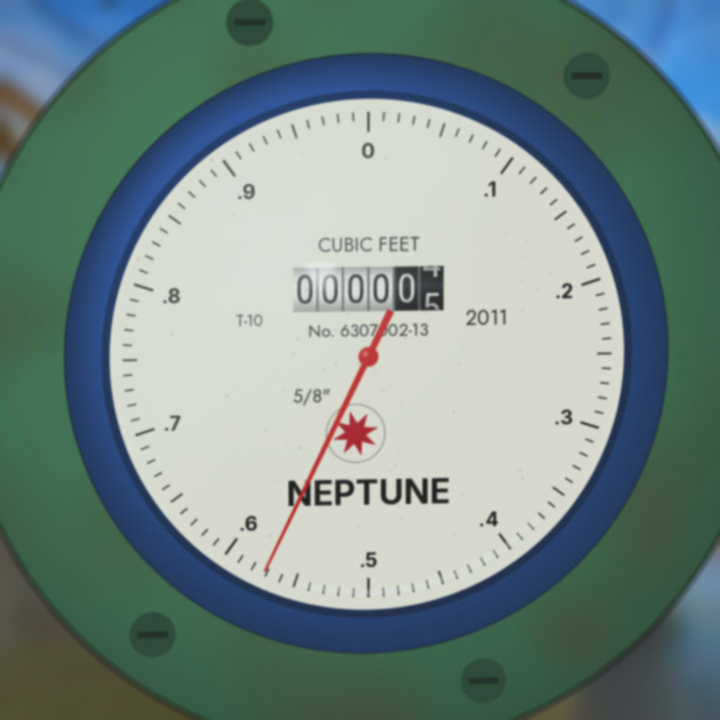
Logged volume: {"value": 4.57, "unit": "ft³"}
